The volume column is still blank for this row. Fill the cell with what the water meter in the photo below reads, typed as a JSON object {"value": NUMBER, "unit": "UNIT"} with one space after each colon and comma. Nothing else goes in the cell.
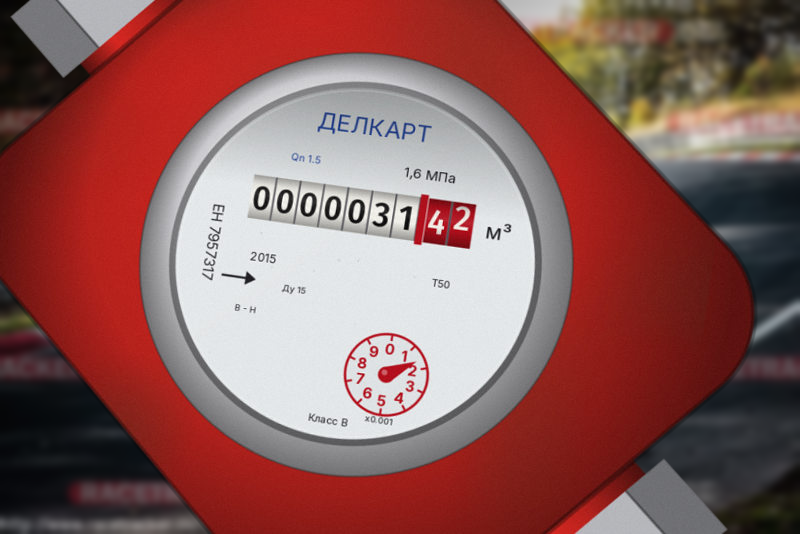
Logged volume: {"value": 31.421, "unit": "m³"}
